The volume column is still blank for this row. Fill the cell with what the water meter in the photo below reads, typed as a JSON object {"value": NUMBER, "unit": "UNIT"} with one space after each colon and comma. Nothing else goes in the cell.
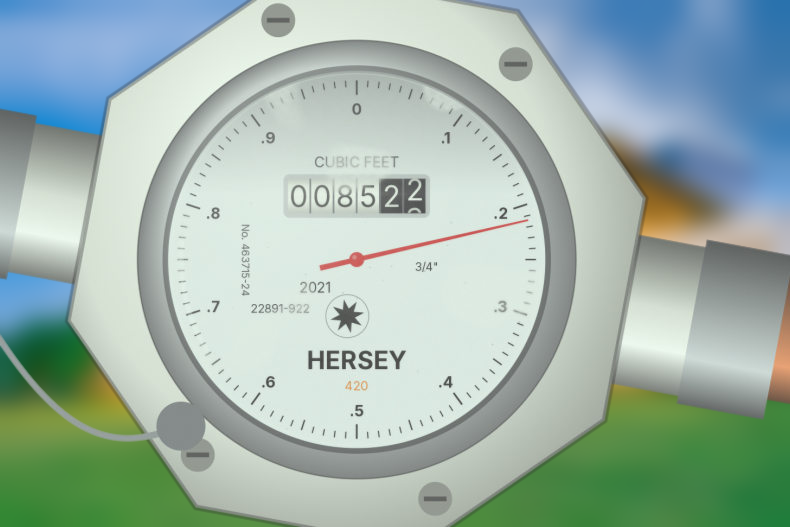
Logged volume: {"value": 8522.21, "unit": "ft³"}
